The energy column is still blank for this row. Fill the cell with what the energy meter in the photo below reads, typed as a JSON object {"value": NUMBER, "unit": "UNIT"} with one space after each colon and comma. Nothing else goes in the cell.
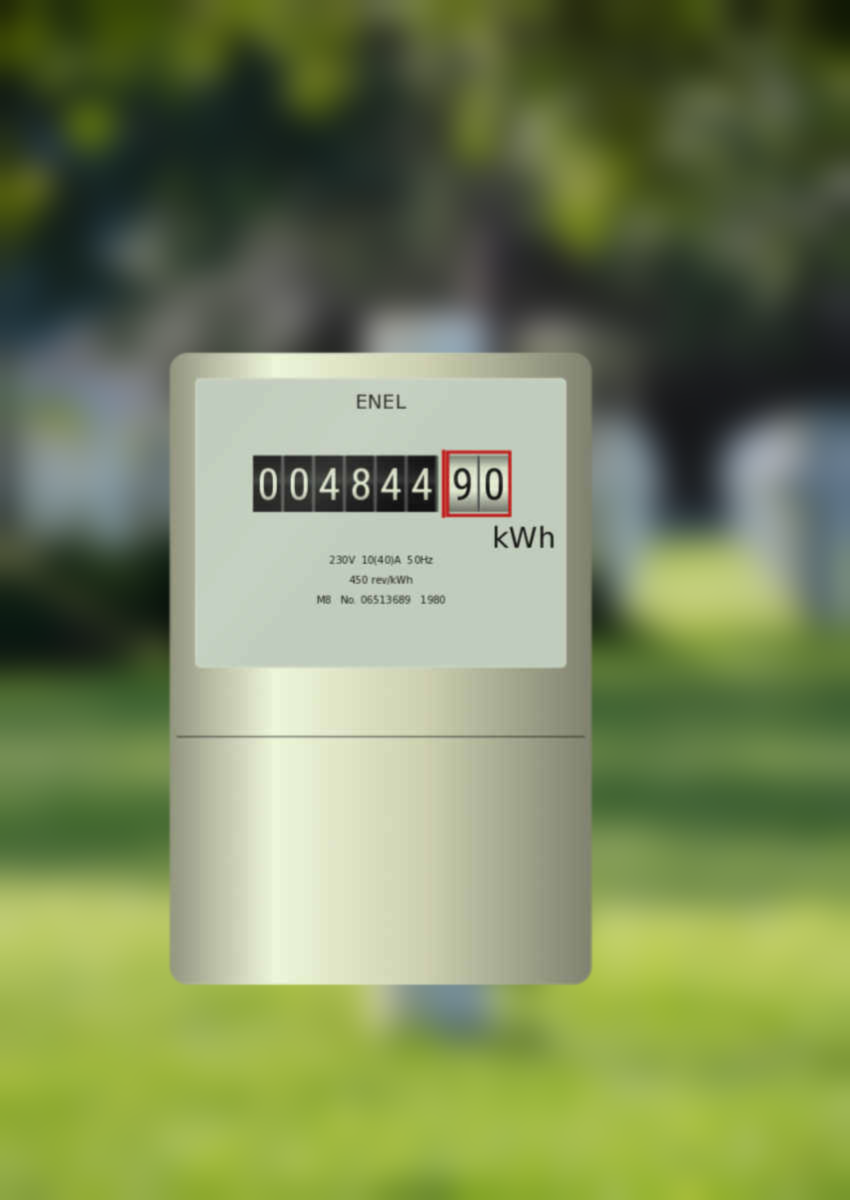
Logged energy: {"value": 4844.90, "unit": "kWh"}
